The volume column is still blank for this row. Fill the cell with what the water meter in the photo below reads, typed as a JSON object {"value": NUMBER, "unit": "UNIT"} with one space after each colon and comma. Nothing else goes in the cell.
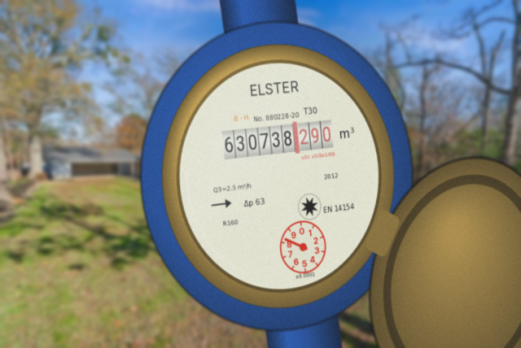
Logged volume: {"value": 630738.2908, "unit": "m³"}
